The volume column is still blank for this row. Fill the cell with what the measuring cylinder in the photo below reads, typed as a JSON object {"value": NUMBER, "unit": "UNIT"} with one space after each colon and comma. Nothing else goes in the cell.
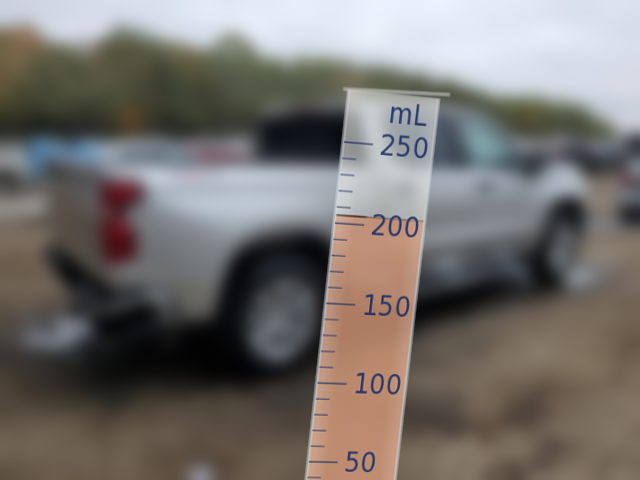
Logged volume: {"value": 205, "unit": "mL"}
